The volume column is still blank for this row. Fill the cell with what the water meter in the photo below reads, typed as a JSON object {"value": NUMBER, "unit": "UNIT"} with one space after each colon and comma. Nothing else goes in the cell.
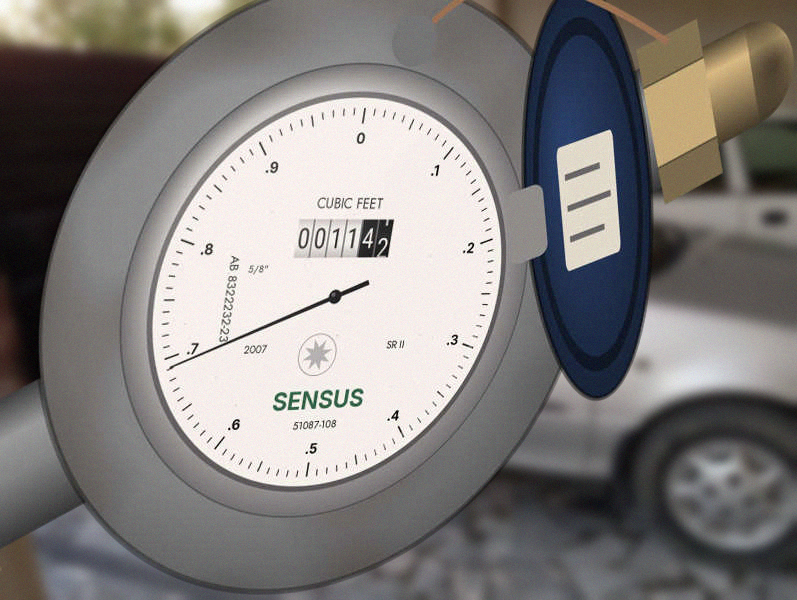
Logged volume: {"value": 1141.69, "unit": "ft³"}
